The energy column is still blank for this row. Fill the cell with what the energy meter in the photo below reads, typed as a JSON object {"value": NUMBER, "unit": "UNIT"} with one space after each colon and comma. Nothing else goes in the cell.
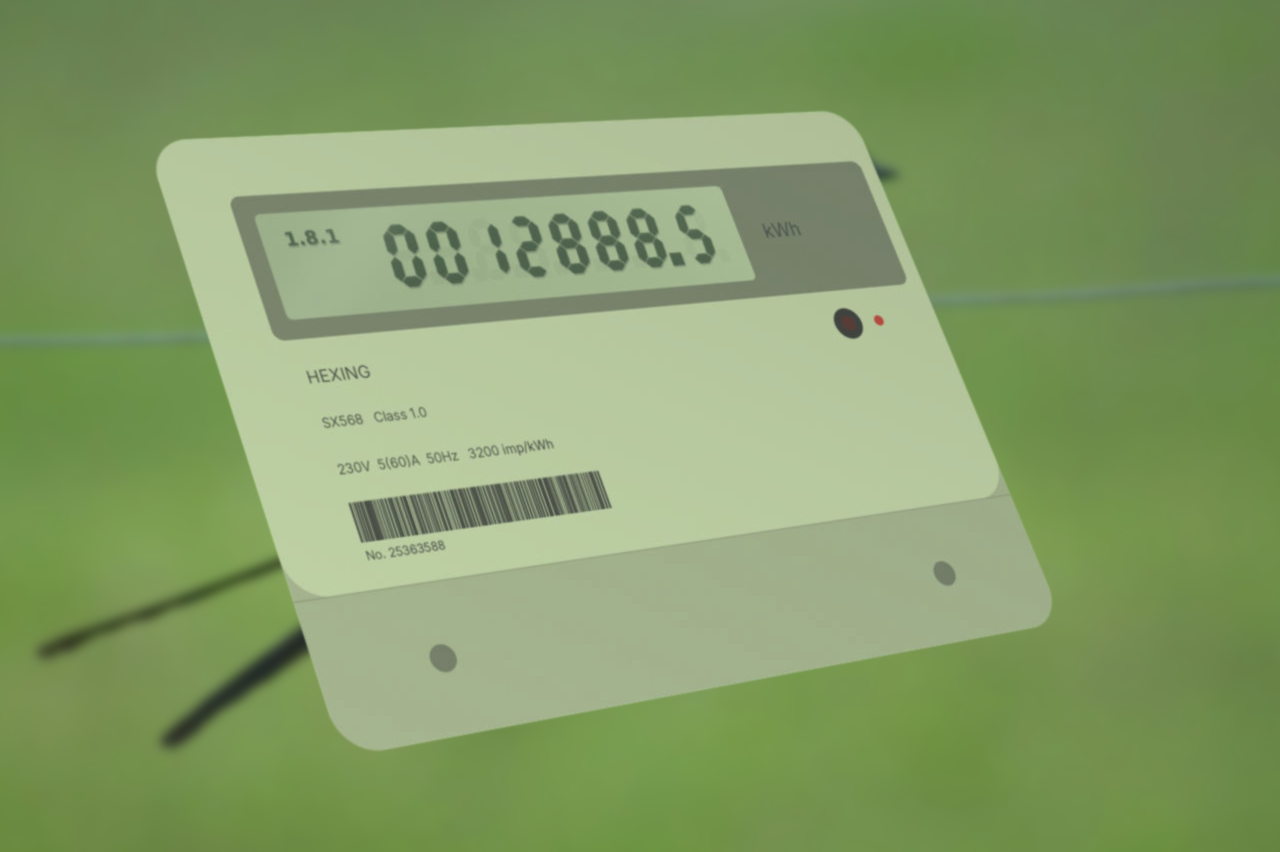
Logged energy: {"value": 12888.5, "unit": "kWh"}
